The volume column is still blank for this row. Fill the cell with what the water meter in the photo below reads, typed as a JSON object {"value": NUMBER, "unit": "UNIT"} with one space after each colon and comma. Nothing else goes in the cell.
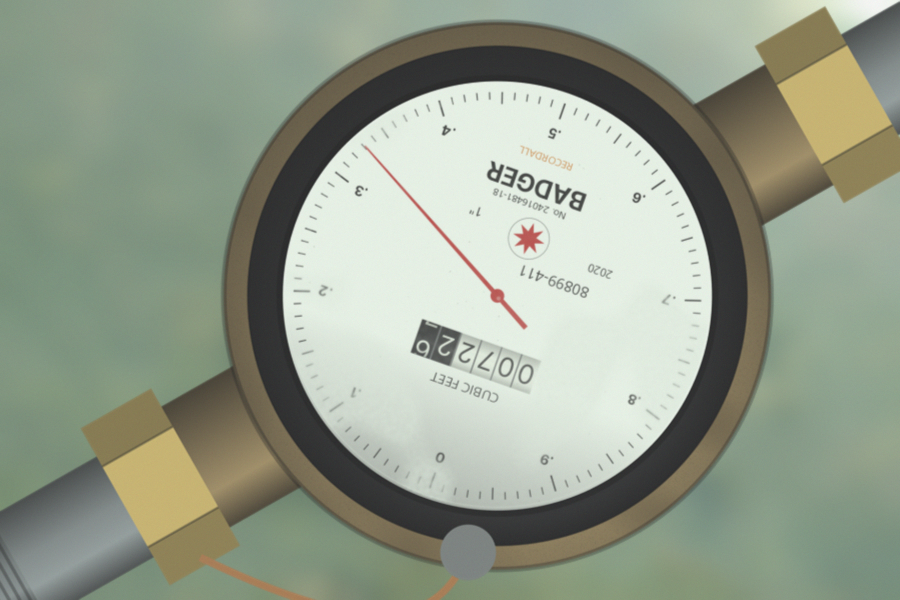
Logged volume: {"value": 7226.33, "unit": "ft³"}
